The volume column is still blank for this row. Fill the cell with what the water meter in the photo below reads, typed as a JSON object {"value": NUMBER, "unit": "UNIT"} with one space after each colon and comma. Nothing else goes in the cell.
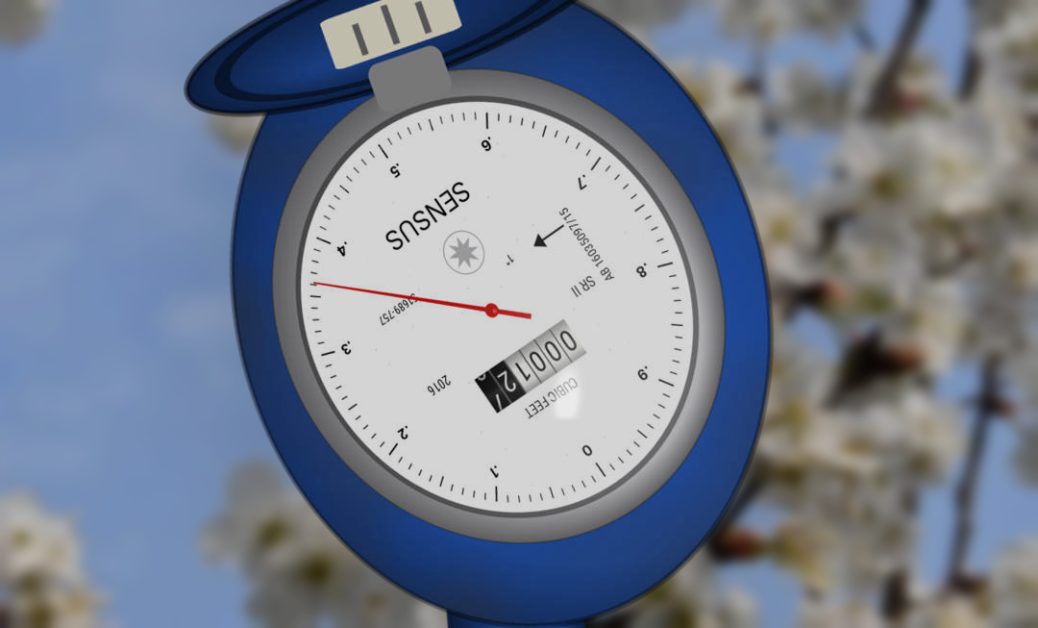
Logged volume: {"value": 127.36, "unit": "ft³"}
